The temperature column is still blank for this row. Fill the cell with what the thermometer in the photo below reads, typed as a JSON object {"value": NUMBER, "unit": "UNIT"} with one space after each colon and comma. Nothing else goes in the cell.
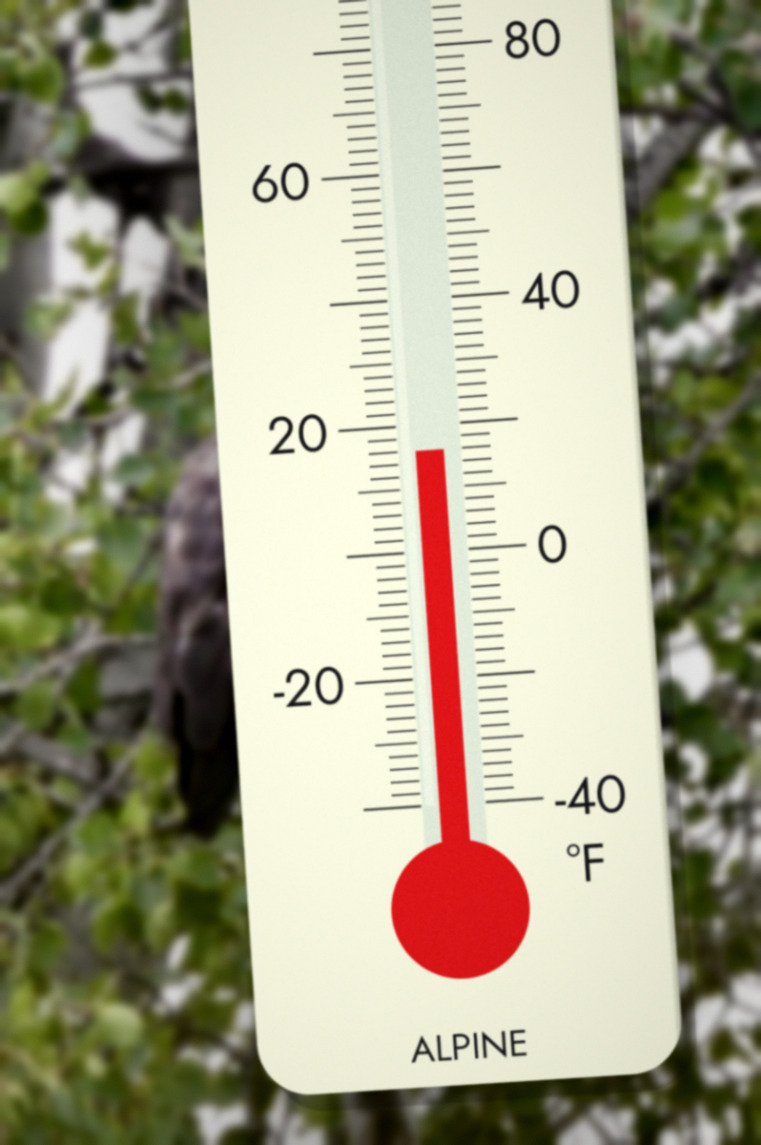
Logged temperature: {"value": 16, "unit": "°F"}
